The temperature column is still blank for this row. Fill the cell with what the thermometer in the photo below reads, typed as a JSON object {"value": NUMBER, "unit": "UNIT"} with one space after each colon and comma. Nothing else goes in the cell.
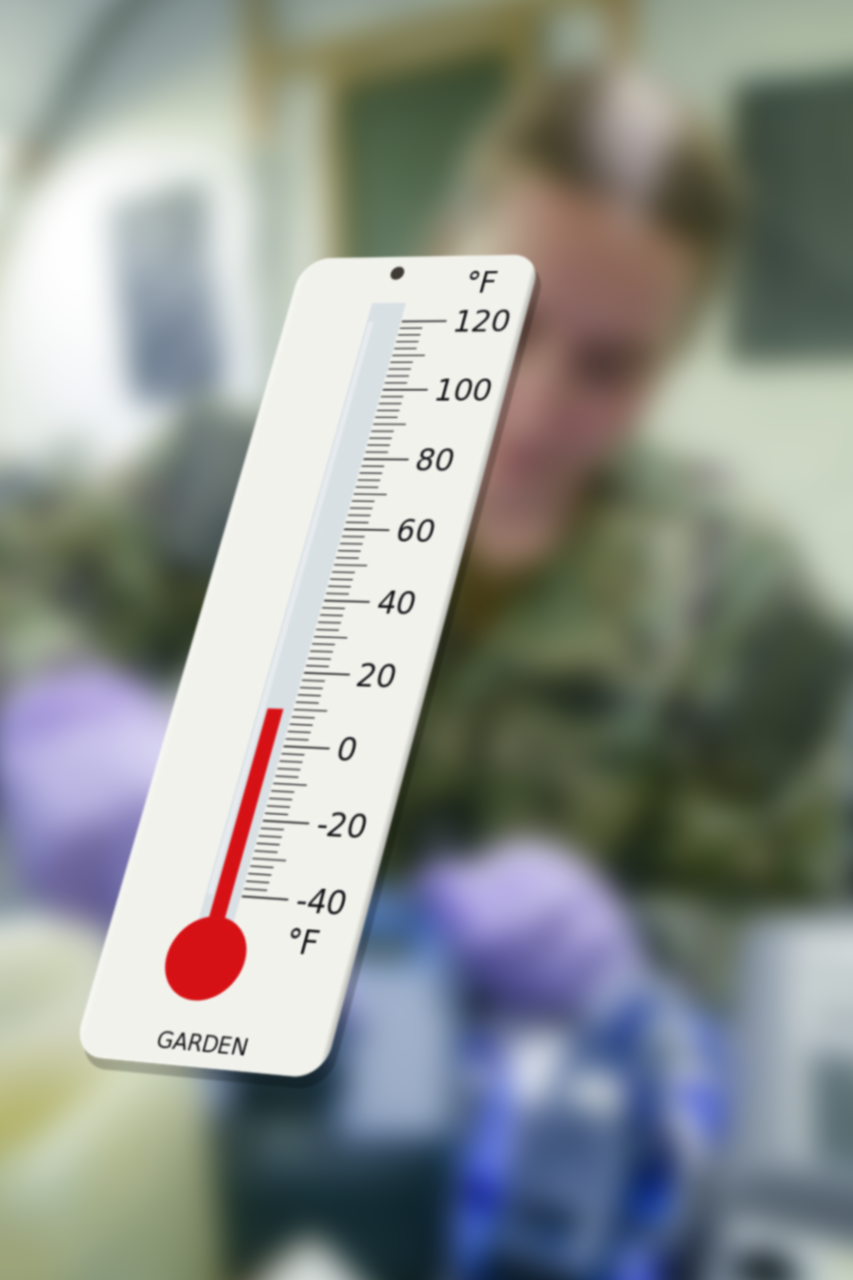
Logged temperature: {"value": 10, "unit": "°F"}
